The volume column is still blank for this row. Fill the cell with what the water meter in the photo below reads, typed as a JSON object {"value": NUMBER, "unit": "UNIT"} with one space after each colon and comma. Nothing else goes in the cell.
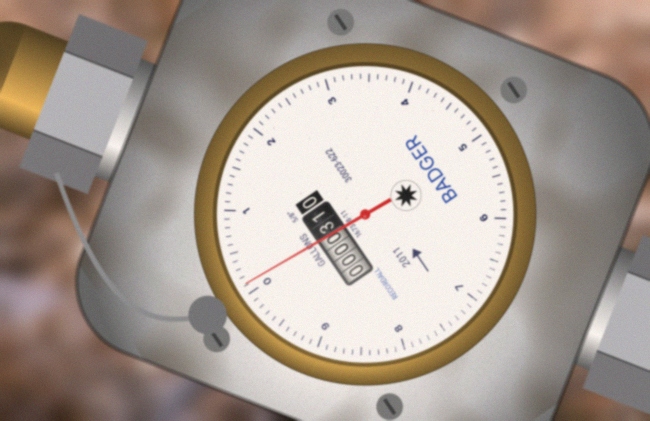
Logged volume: {"value": 310.1, "unit": "gal"}
